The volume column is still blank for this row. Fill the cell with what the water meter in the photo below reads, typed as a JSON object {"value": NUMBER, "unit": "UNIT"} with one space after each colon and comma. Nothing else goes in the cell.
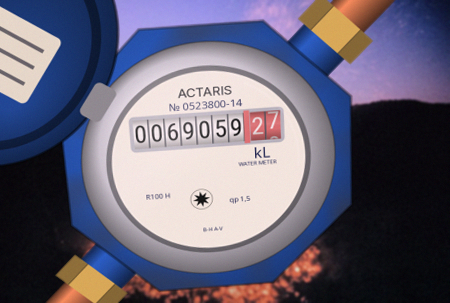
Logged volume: {"value": 69059.27, "unit": "kL"}
